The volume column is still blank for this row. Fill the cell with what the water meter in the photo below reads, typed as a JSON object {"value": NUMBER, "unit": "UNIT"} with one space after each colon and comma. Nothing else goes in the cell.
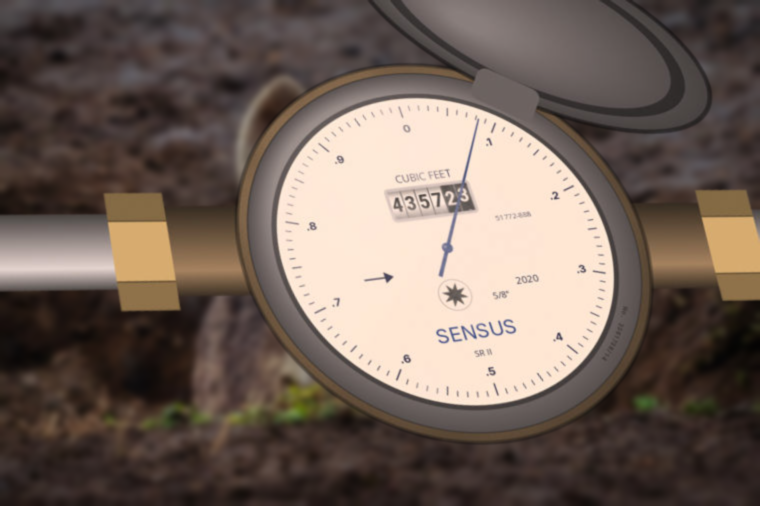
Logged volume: {"value": 435723.08, "unit": "ft³"}
